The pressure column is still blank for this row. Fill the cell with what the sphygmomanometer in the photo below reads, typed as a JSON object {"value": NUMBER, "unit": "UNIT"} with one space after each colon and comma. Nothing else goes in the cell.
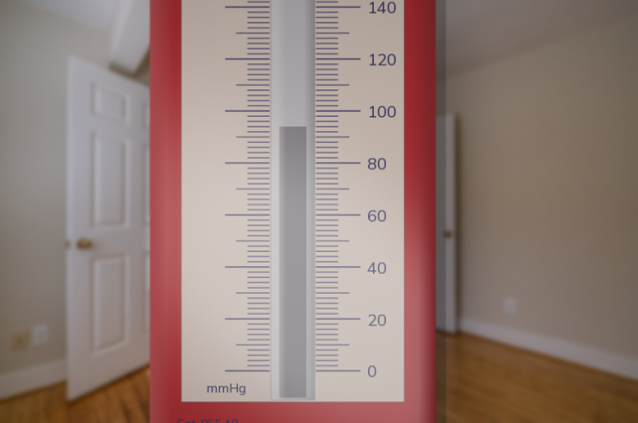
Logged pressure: {"value": 94, "unit": "mmHg"}
